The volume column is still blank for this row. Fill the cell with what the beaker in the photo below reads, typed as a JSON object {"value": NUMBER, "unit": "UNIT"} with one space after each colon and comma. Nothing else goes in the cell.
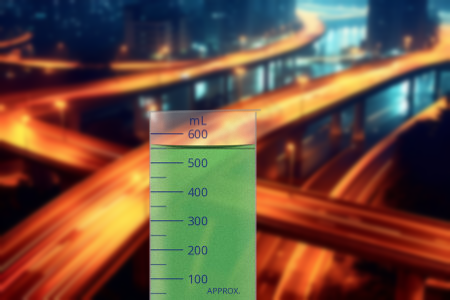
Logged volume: {"value": 550, "unit": "mL"}
